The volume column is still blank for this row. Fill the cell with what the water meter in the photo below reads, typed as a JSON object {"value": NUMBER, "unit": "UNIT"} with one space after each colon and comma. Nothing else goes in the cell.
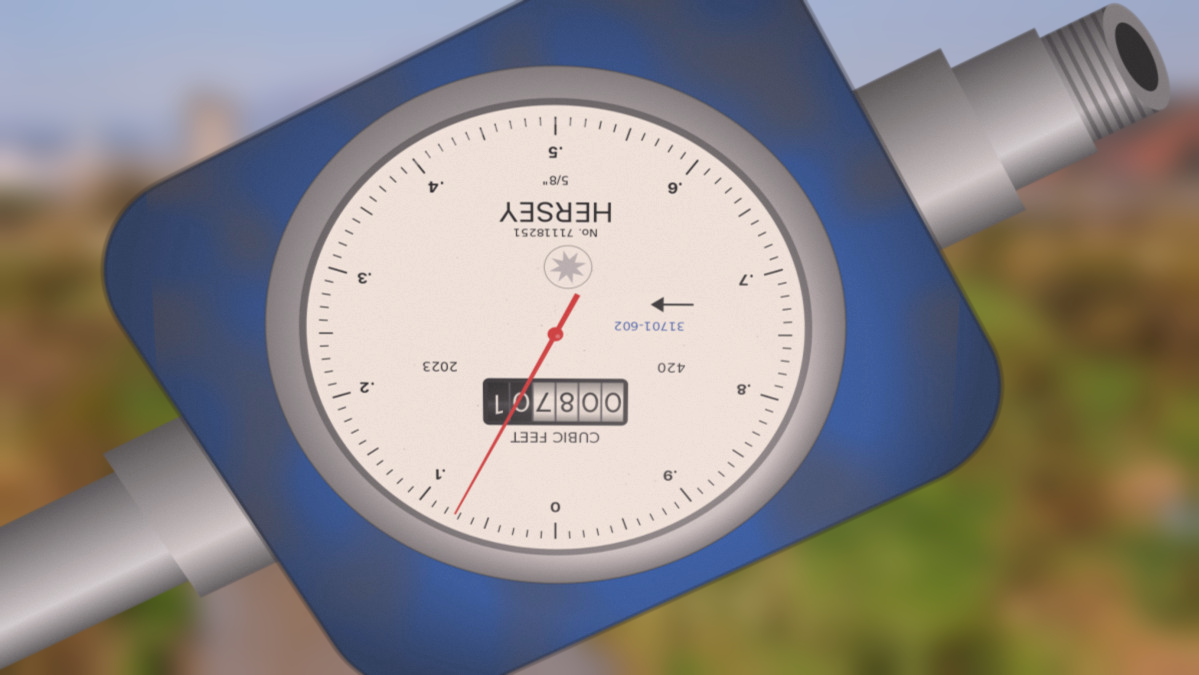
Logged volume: {"value": 8701.07, "unit": "ft³"}
